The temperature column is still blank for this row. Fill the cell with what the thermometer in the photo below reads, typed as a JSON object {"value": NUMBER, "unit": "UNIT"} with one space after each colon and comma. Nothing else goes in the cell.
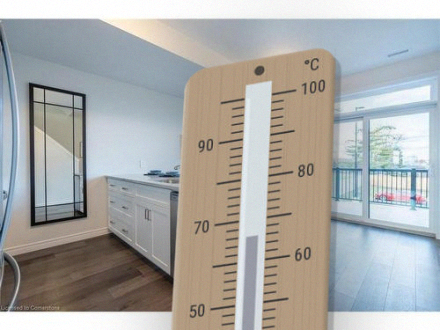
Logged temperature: {"value": 66, "unit": "°C"}
